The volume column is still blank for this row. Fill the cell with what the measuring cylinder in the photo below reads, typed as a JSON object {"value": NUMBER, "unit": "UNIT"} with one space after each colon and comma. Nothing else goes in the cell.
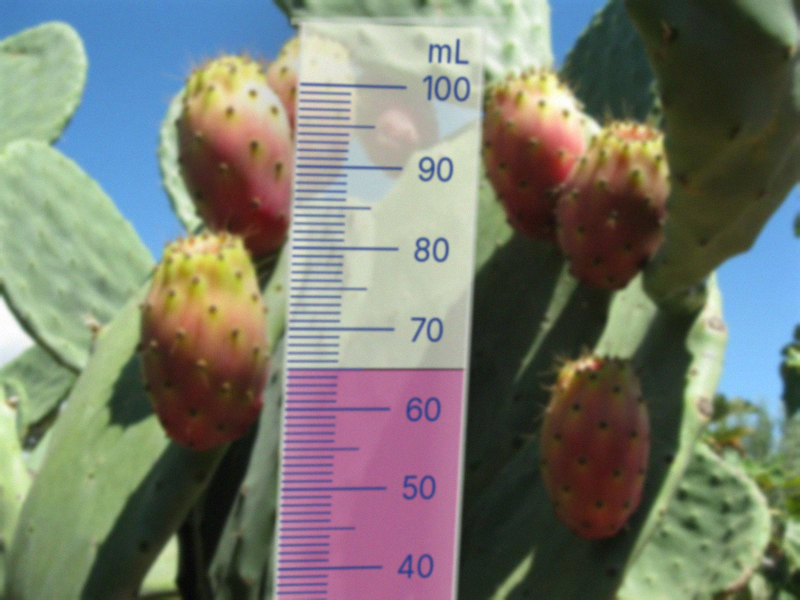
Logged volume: {"value": 65, "unit": "mL"}
